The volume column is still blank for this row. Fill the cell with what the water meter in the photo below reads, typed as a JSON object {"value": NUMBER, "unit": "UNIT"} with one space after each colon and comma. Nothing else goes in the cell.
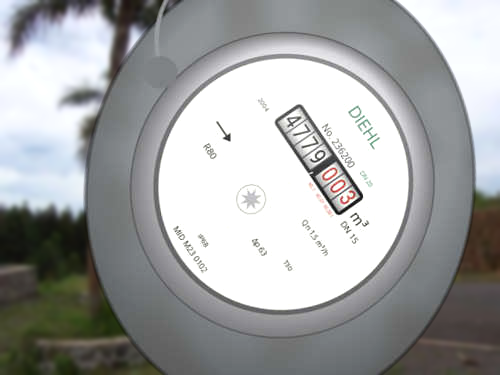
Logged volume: {"value": 4779.003, "unit": "m³"}
